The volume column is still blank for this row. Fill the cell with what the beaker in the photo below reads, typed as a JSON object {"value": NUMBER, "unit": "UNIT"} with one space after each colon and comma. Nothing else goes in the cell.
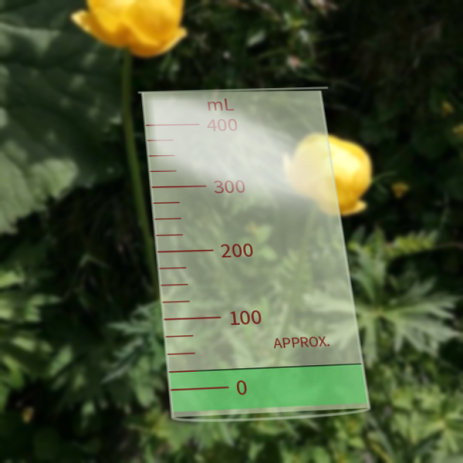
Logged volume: {"value": 25, "unit": "mL"}
